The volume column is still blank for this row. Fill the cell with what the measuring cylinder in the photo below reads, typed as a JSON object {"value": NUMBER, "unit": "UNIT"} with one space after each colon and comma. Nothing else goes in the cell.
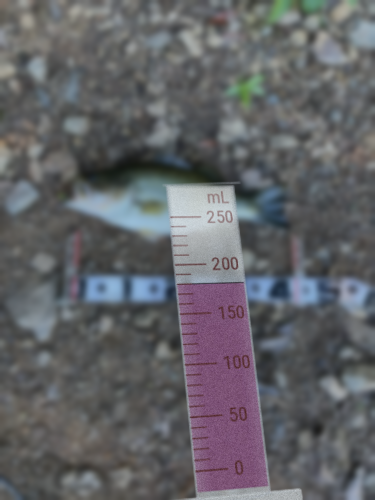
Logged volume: {"value": 180, "unit": "mL"}
